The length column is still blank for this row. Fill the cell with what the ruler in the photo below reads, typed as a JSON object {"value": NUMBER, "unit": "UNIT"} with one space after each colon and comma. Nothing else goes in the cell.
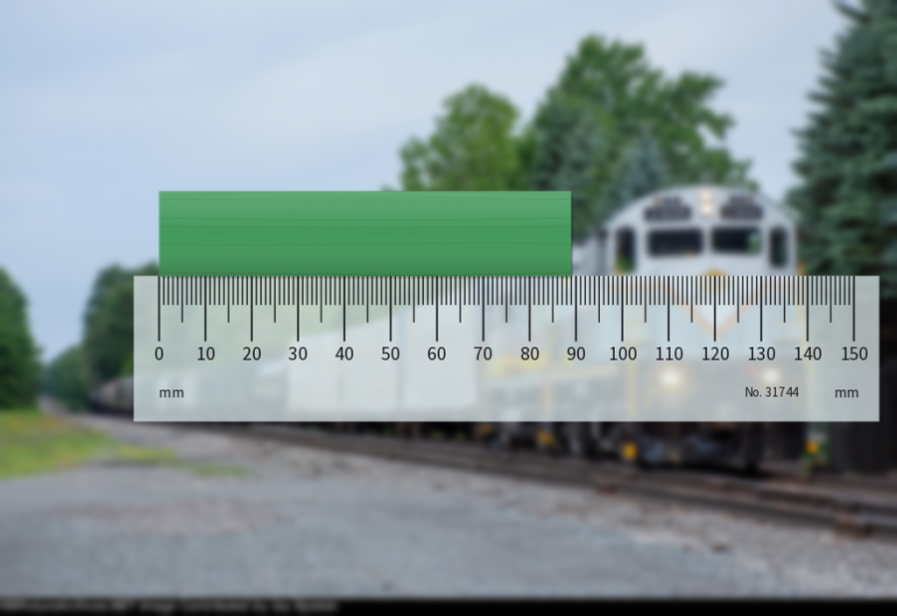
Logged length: {"value": 89, "unit": "mm"}
